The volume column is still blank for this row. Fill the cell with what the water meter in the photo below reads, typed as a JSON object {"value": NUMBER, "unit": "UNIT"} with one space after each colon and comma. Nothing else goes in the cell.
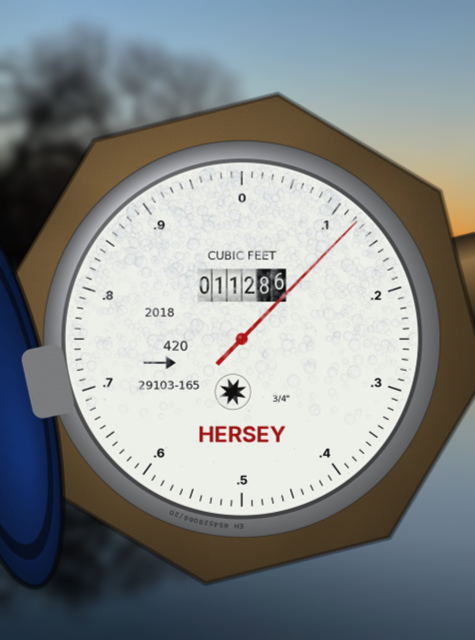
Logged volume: {"value": 11286.12, "unit": "ft³"}
